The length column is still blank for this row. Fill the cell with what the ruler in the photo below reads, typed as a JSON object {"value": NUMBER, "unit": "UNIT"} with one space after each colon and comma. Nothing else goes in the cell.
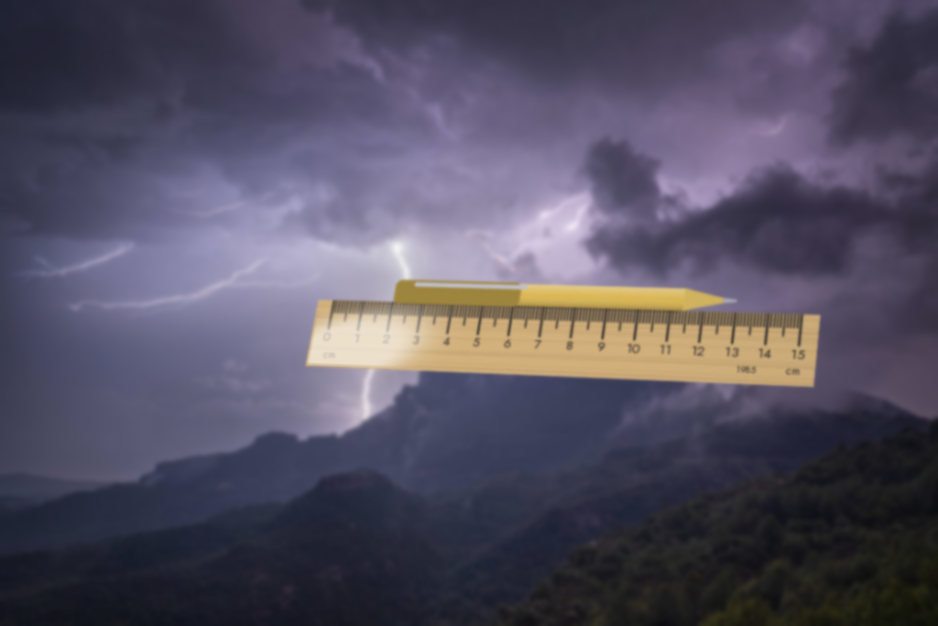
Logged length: {"value": 11, "unit": "cm"}
